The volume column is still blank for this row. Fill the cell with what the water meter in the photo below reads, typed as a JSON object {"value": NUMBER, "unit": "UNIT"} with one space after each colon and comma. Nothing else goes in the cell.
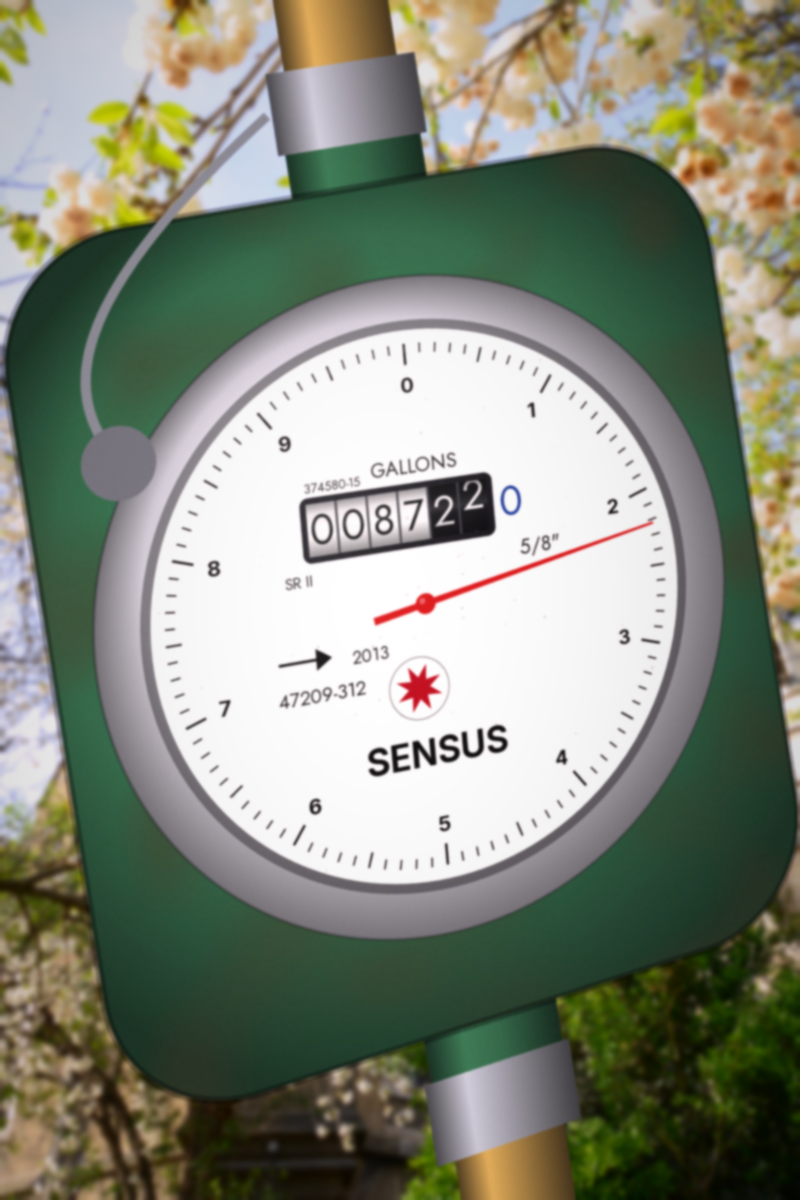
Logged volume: {"value": 87222.2, "unit": "gal"}
